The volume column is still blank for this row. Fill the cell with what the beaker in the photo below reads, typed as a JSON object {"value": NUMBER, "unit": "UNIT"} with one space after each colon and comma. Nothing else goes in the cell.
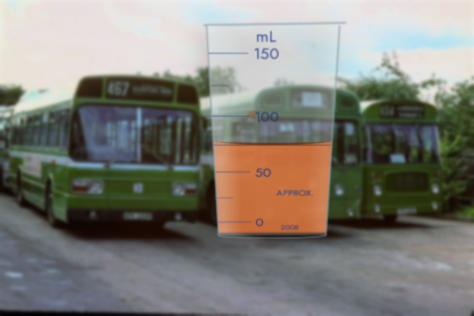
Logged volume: {"value": 75, "unit": "mL"}
